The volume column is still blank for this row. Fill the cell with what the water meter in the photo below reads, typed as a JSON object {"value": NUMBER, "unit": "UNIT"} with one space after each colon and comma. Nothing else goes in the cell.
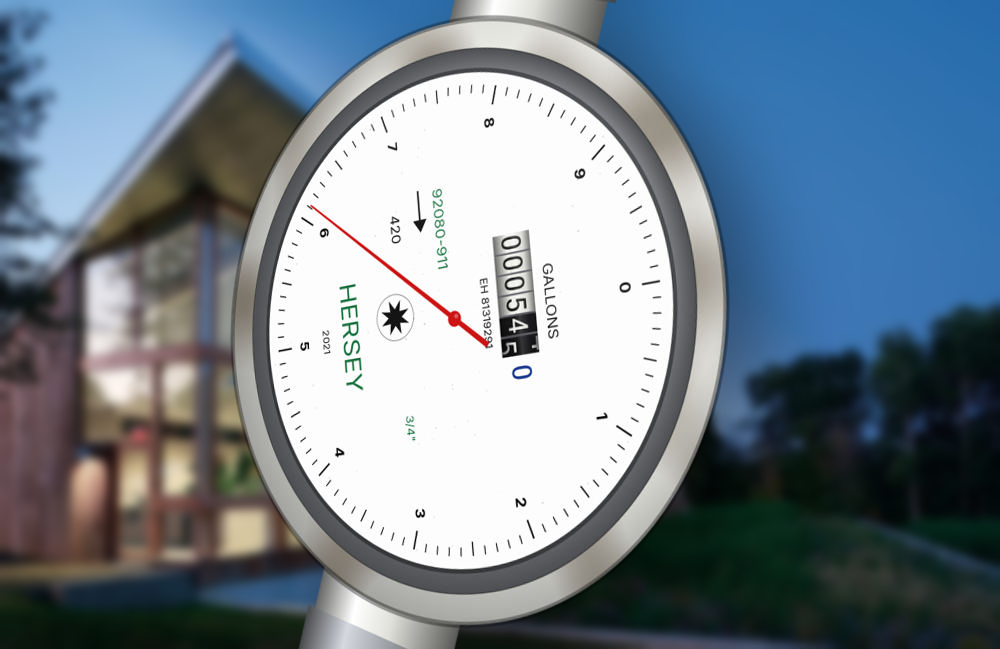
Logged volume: {"value": 5446.1, "unit": "gal"}
